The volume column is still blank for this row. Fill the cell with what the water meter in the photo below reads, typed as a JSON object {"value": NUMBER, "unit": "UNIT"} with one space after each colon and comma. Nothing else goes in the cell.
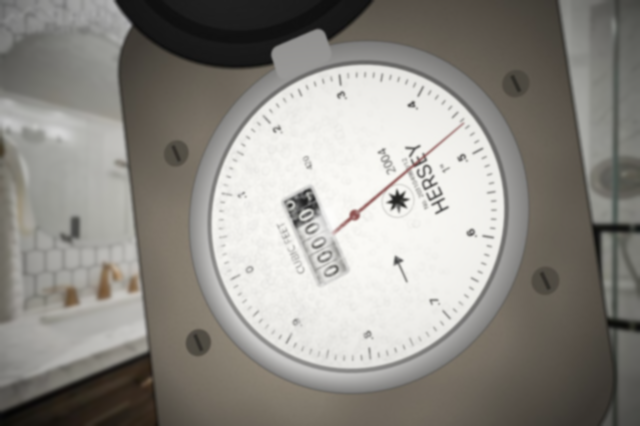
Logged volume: {"value": 6.46, "unit": "ft³"}
